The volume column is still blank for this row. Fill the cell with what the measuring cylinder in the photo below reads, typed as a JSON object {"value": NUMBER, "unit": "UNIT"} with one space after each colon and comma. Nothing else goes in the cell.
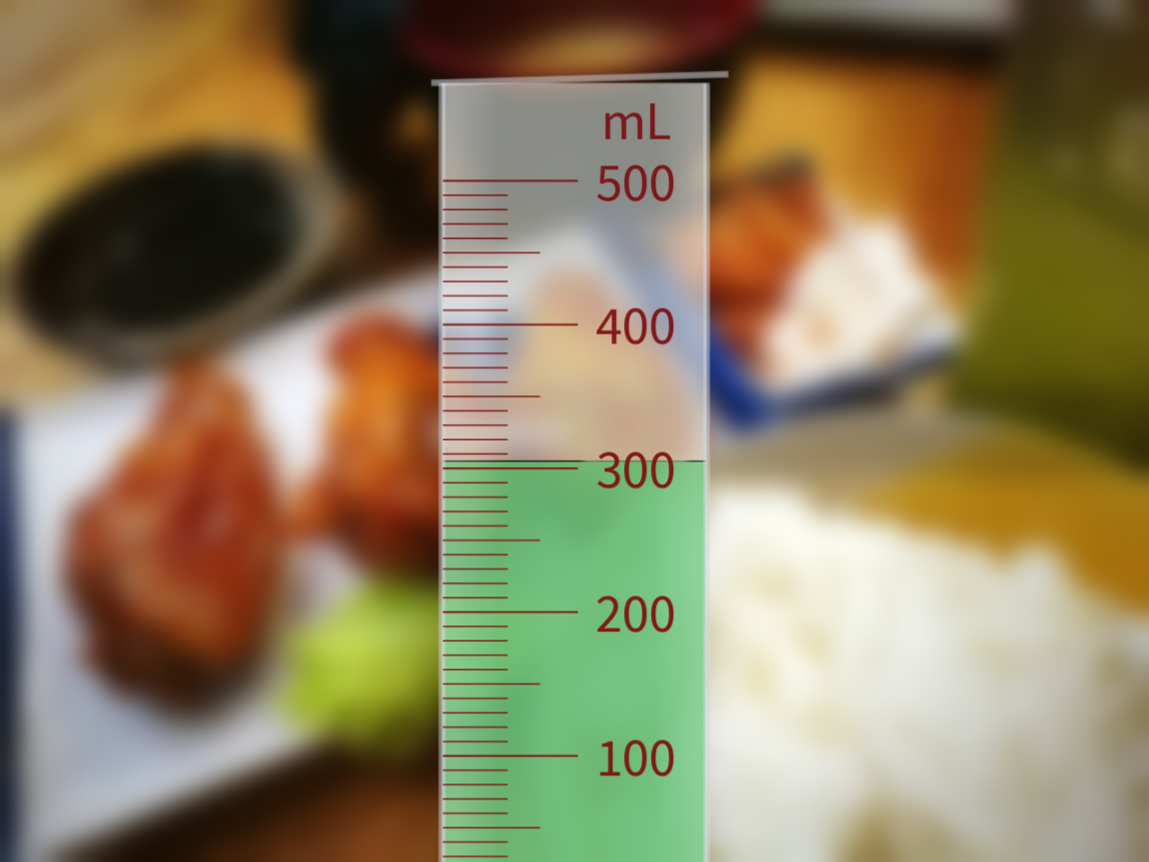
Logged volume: {"value": 305, "unit": "mL"}
